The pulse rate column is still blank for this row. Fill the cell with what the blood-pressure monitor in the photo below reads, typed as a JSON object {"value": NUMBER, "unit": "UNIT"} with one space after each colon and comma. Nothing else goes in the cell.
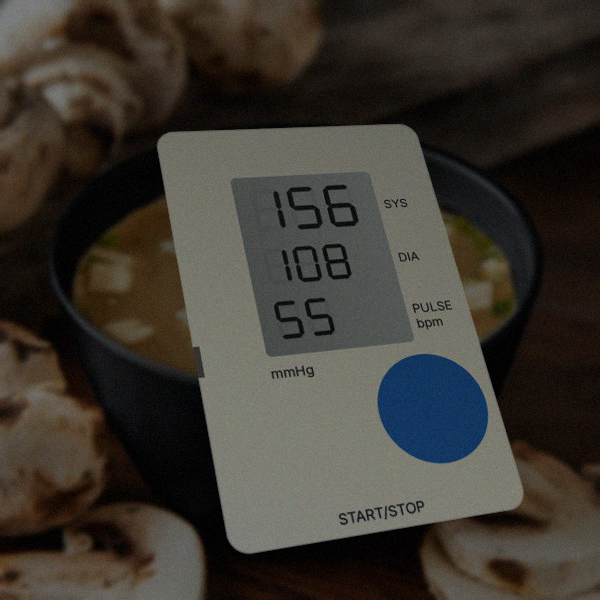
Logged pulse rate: {"value": 55, "unit": "bpm"}
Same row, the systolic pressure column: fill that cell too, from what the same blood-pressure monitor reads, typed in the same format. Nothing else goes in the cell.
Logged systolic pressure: {"value": 156, "unit": "mmHg"}
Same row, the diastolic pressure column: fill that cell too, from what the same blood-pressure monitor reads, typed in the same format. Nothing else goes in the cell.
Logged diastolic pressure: {"value": 108, "unit": "mmHg"}
